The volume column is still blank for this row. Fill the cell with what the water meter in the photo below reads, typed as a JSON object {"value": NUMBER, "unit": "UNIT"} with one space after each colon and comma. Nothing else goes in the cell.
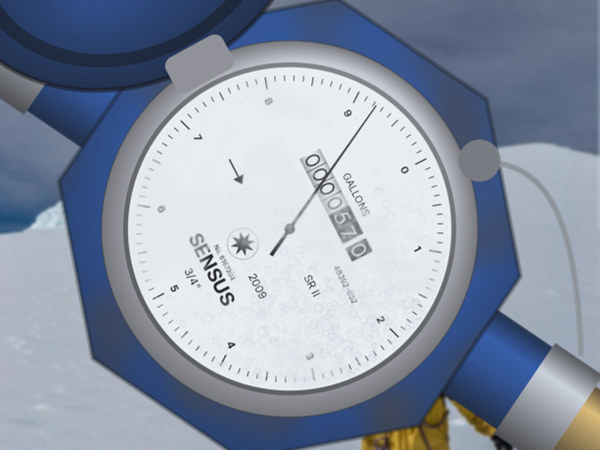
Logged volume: {"value": 569.2, "unit": "gal"}
